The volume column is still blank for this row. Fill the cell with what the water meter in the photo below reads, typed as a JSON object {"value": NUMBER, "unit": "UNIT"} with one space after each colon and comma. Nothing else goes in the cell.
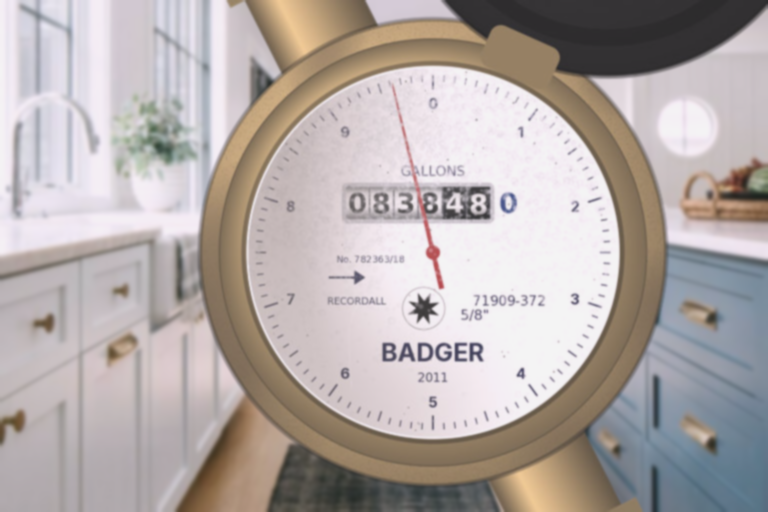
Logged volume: {"value": 838479.6, "unit": "gal"}
